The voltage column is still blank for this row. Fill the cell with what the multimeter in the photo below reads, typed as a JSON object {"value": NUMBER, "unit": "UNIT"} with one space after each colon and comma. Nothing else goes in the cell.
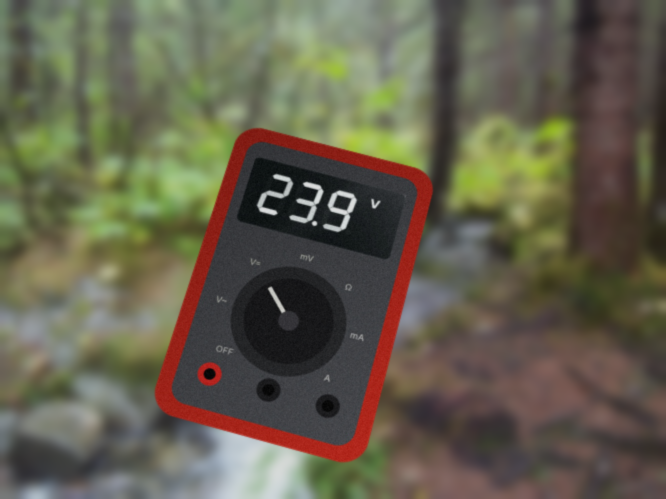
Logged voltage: {"value": 23.9, "unit": "V"}
